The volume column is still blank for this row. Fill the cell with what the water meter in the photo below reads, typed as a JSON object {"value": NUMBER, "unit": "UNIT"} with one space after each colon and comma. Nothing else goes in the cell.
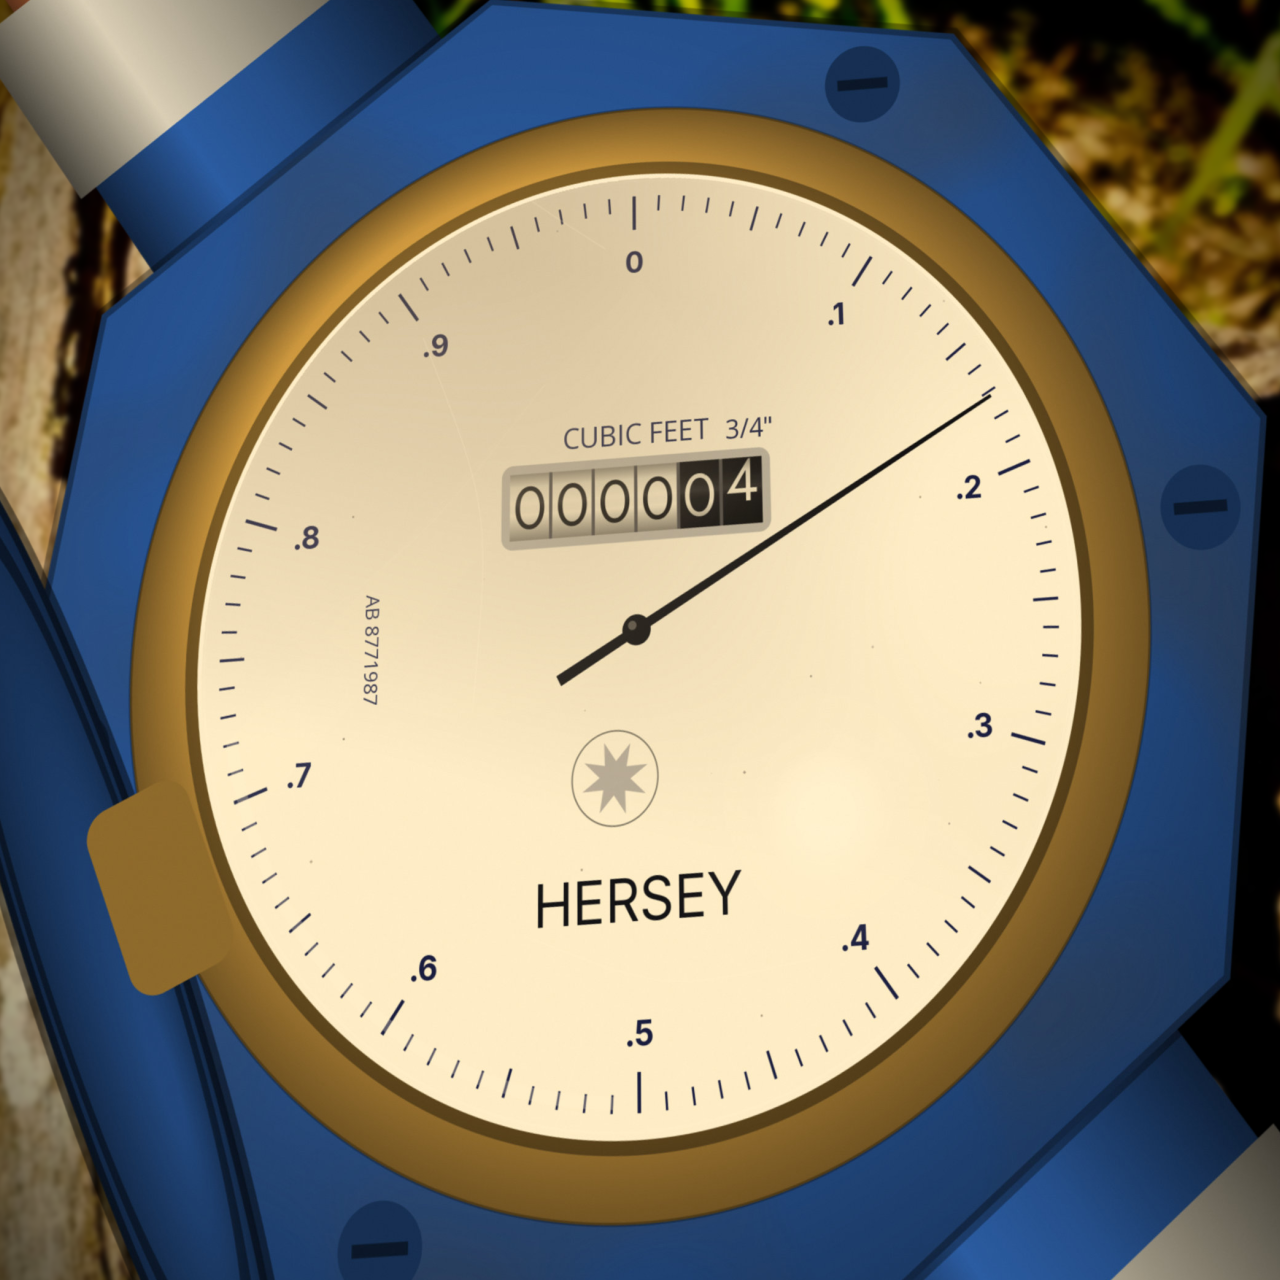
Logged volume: {"value": 4.17, "unit": "ft³"}
